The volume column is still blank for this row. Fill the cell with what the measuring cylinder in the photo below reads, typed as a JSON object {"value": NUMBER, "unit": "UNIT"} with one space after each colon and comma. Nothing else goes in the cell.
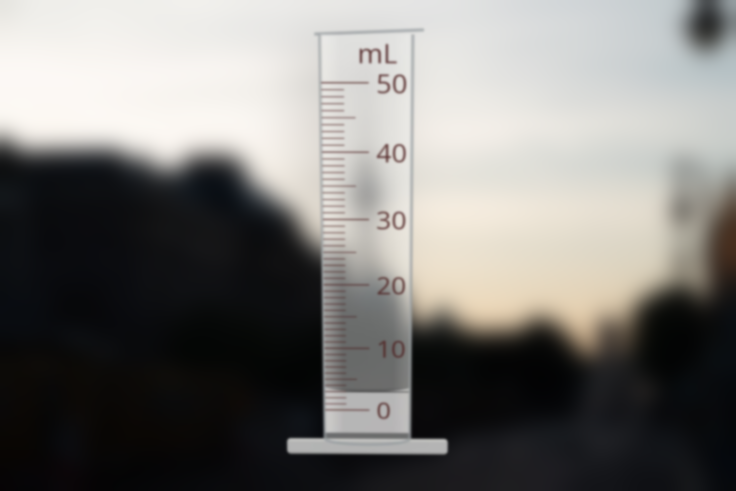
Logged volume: {"value": 3, "unit": "mL"}
